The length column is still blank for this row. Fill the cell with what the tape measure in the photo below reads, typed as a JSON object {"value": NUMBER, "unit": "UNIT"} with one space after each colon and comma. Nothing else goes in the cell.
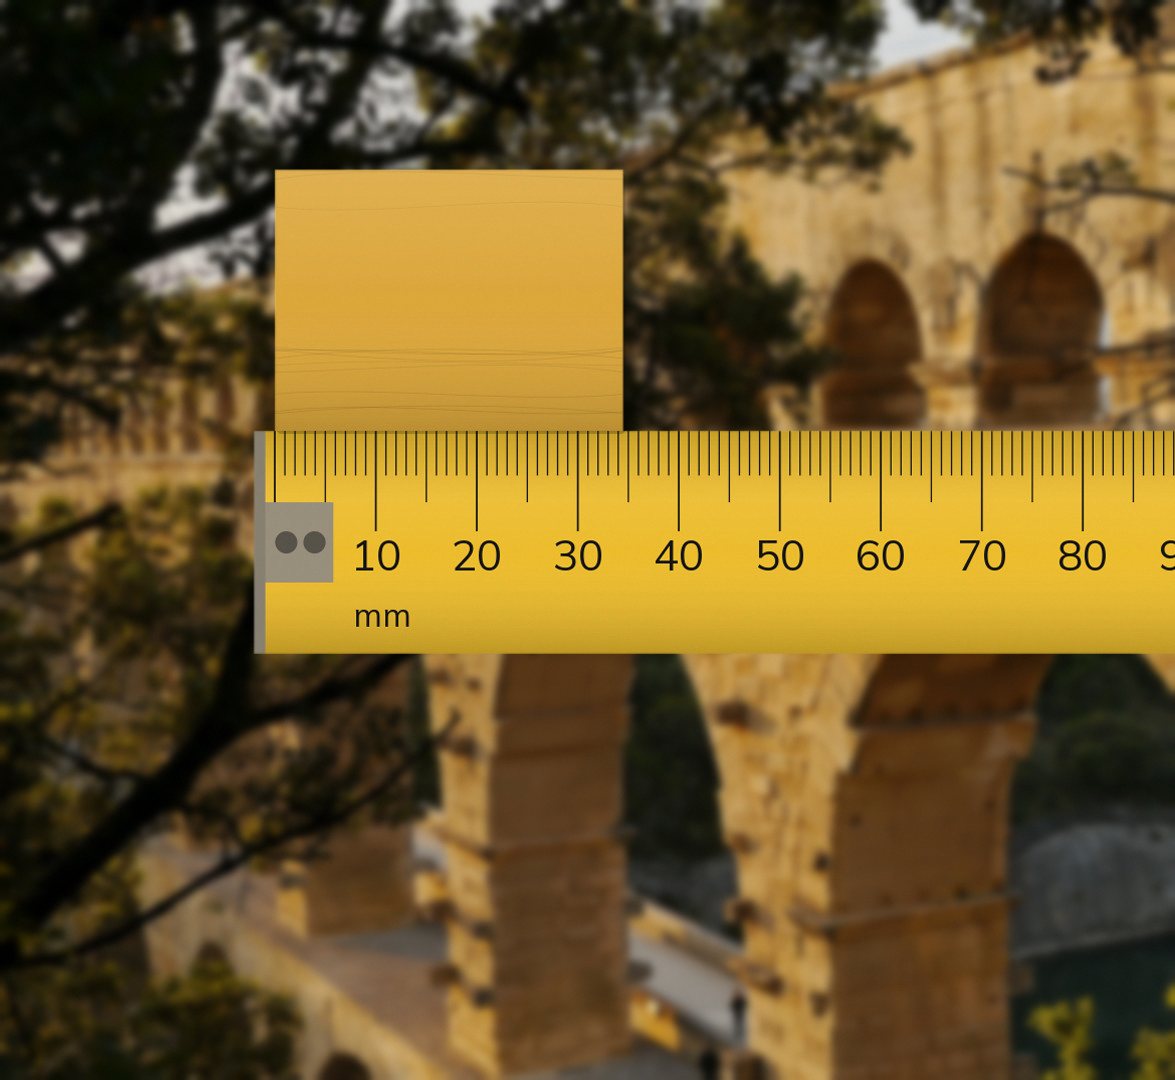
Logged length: {"value": 34.5, "unit": "mm"}
